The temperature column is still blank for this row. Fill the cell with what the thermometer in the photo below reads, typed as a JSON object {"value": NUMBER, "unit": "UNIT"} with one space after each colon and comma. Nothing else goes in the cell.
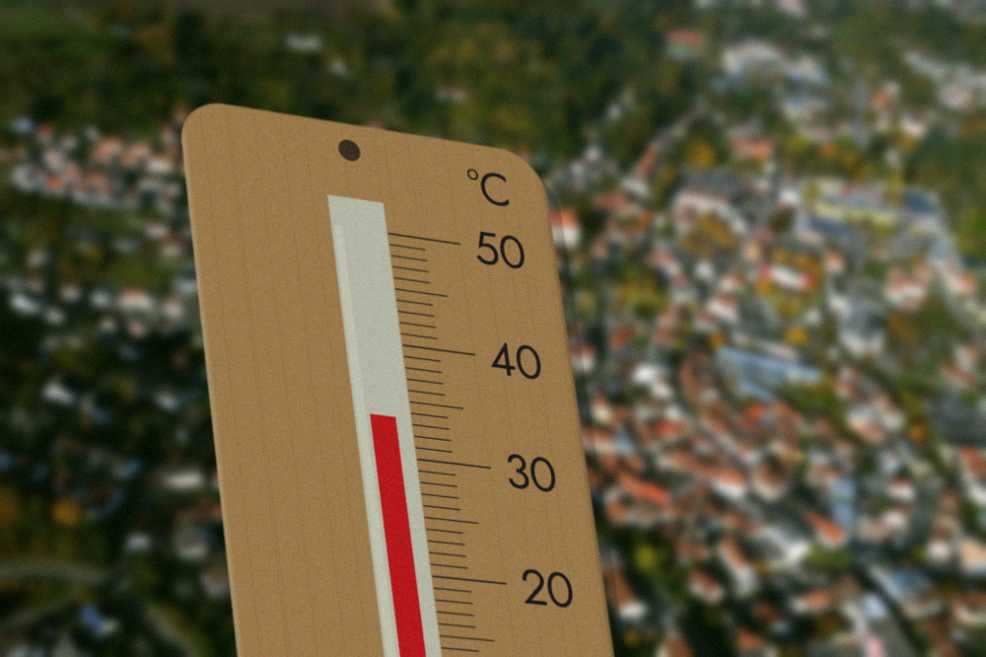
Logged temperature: {"value": 33.5, "unit": "°C"}
